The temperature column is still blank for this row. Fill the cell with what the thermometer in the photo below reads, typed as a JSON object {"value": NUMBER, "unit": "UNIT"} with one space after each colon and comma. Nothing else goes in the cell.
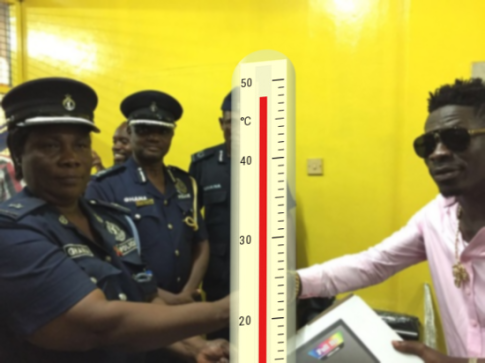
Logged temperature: {"value": 48, "unit": "°C"}
